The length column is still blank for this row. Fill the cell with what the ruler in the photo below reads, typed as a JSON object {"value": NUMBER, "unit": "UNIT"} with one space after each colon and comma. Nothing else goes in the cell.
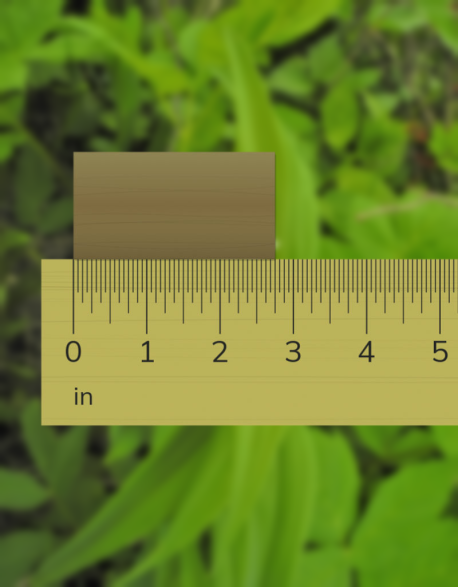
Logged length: {"value": 2.75, "unit": "in"}
